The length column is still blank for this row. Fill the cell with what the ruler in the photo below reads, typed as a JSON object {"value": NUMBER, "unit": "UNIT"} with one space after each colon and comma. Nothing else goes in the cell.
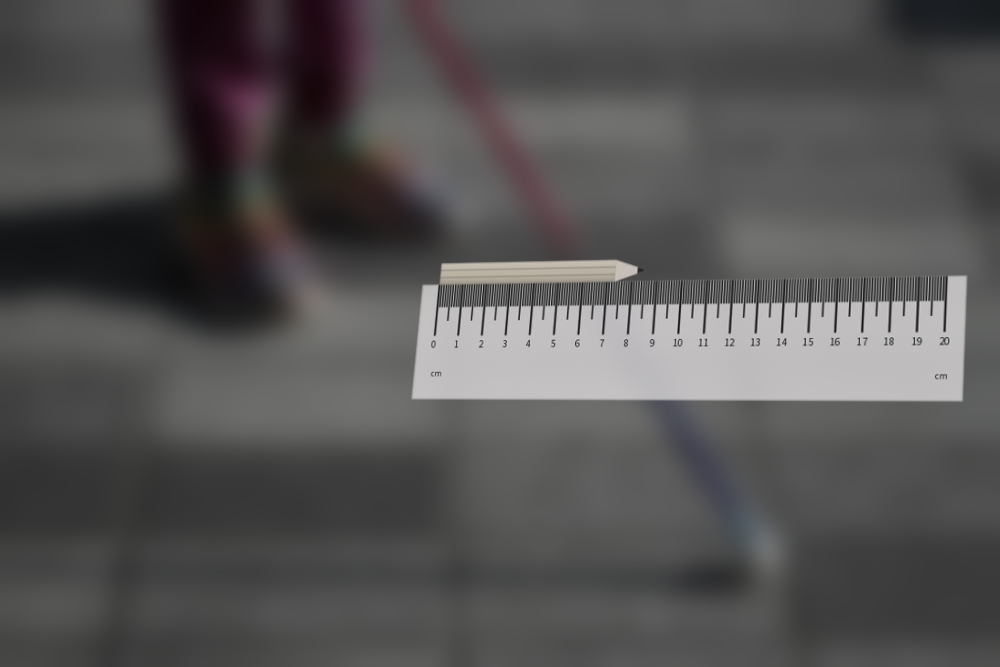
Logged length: {"value": 8.5, "unit": "cm"}
